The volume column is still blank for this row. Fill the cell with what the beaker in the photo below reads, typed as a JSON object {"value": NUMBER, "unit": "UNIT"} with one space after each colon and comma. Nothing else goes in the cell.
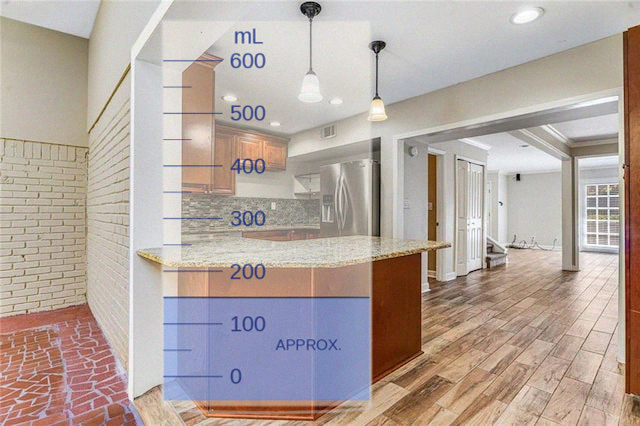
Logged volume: {"value": 150, "unit": "mL"}
